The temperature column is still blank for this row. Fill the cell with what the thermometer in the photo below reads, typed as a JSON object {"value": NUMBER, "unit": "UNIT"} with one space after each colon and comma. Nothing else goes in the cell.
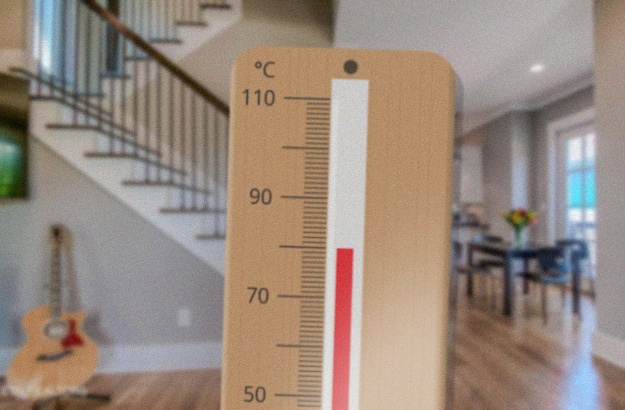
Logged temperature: {"value": 80, "unit": "°C"}
